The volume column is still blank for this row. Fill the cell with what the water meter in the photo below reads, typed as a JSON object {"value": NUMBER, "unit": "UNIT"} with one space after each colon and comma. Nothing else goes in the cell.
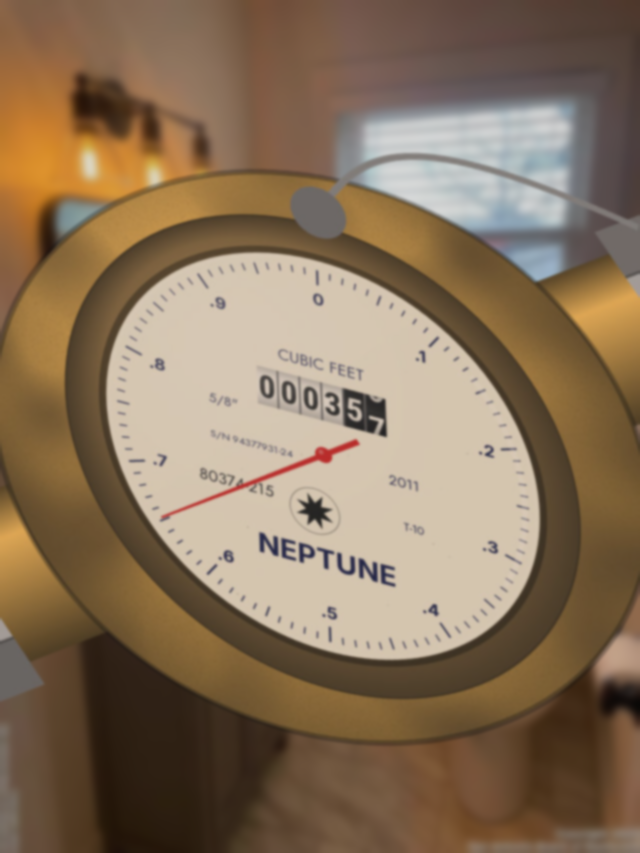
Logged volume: {"value": 356.65, "unit": "ft³"}
